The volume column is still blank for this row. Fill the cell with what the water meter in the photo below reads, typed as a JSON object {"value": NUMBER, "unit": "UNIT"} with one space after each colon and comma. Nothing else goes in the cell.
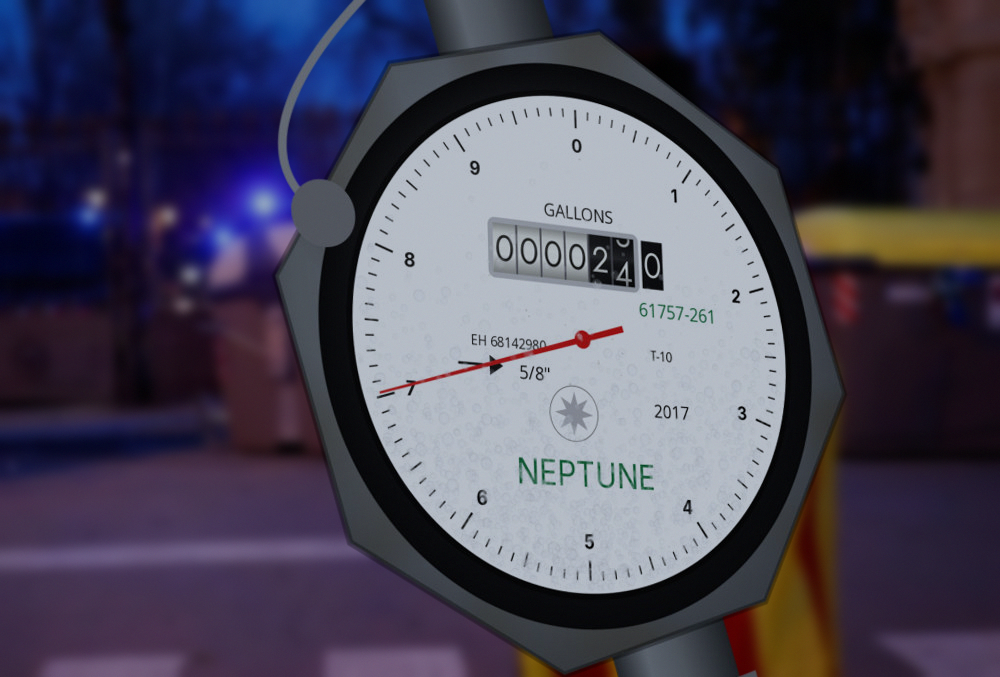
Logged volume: {"value": 237.0, "unit": "gal"}
